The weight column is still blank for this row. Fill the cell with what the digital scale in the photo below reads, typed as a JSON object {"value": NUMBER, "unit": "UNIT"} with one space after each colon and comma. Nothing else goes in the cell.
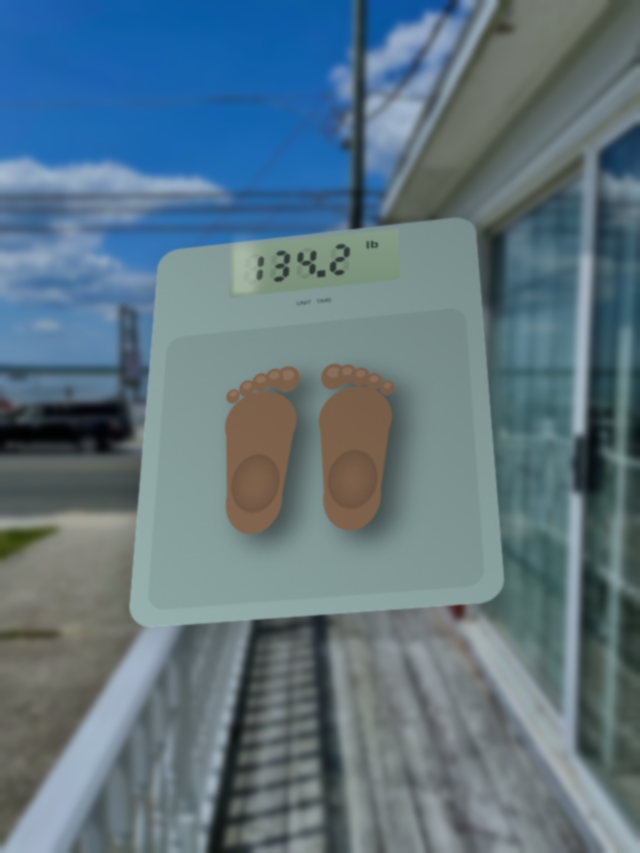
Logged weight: {"value": 134.2, "unit": "lb"}
